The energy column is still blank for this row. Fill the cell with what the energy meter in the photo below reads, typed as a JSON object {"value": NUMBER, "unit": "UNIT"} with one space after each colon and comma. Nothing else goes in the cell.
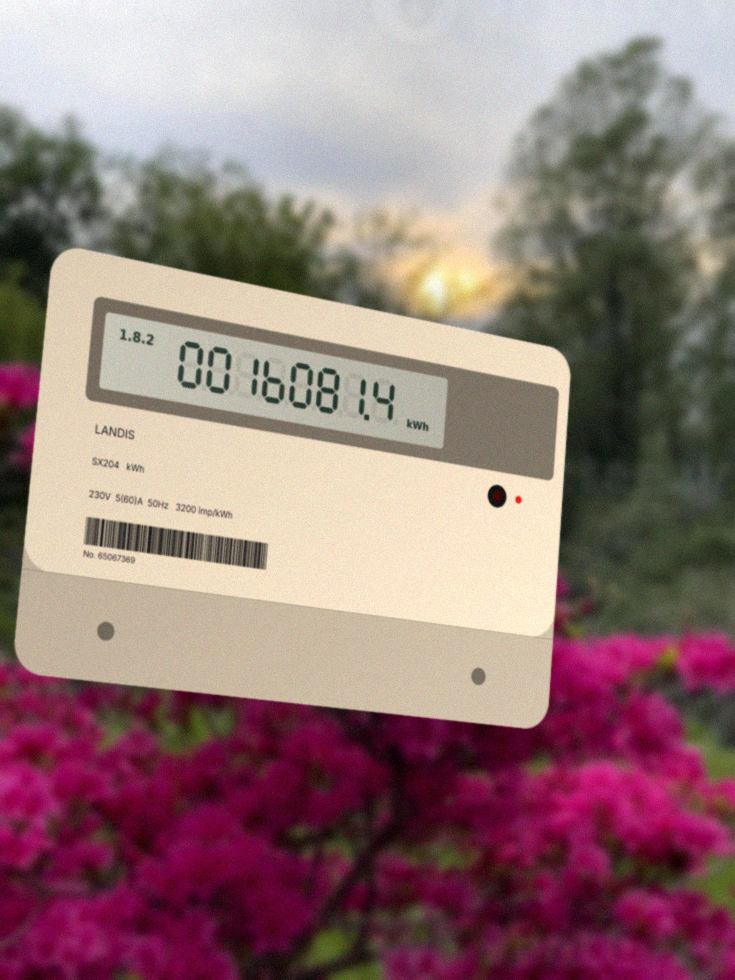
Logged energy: {"value": 16081.4, "unit": "kWh"}
